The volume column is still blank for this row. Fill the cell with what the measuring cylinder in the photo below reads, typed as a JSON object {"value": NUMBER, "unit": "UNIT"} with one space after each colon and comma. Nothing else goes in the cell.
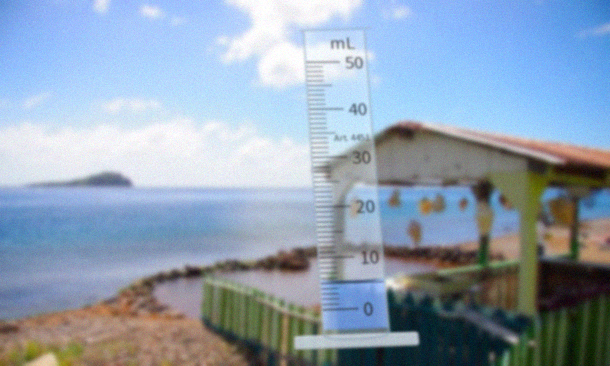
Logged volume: {"value": 5, "unit": "mL"}
